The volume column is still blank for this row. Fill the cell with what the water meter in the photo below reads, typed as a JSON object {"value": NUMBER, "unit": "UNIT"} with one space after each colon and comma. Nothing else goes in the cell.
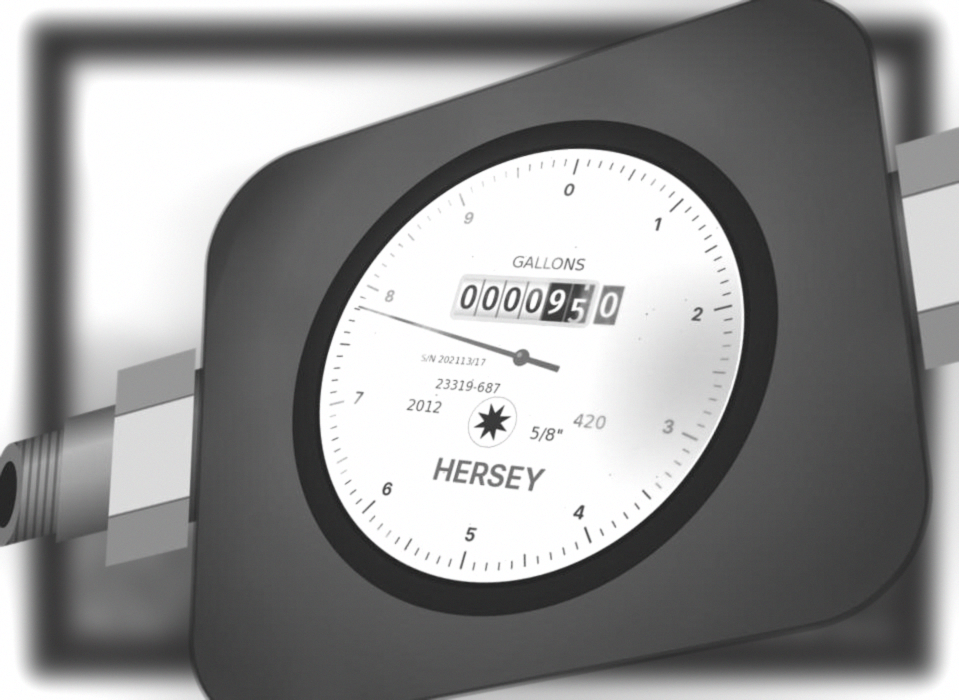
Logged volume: {"value": 947.8, "unit": "gal"}
